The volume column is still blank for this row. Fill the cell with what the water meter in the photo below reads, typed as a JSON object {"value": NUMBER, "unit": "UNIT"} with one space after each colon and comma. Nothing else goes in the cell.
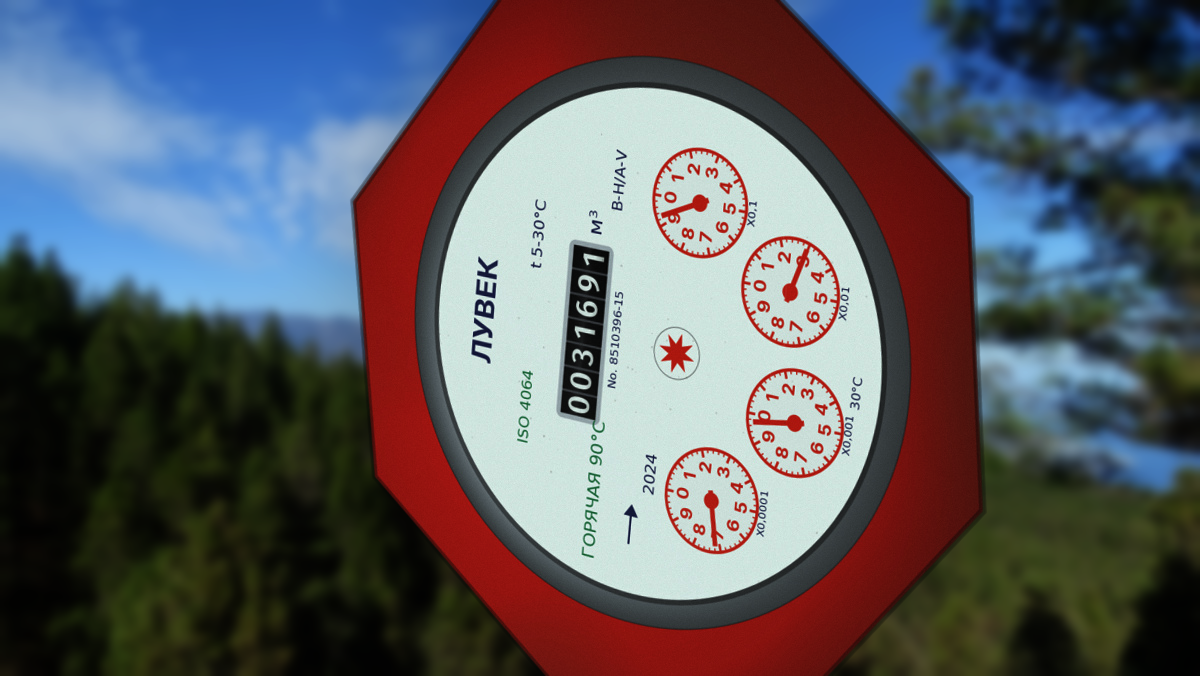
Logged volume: {"value": 31690.9297, "unit": "m³"}
